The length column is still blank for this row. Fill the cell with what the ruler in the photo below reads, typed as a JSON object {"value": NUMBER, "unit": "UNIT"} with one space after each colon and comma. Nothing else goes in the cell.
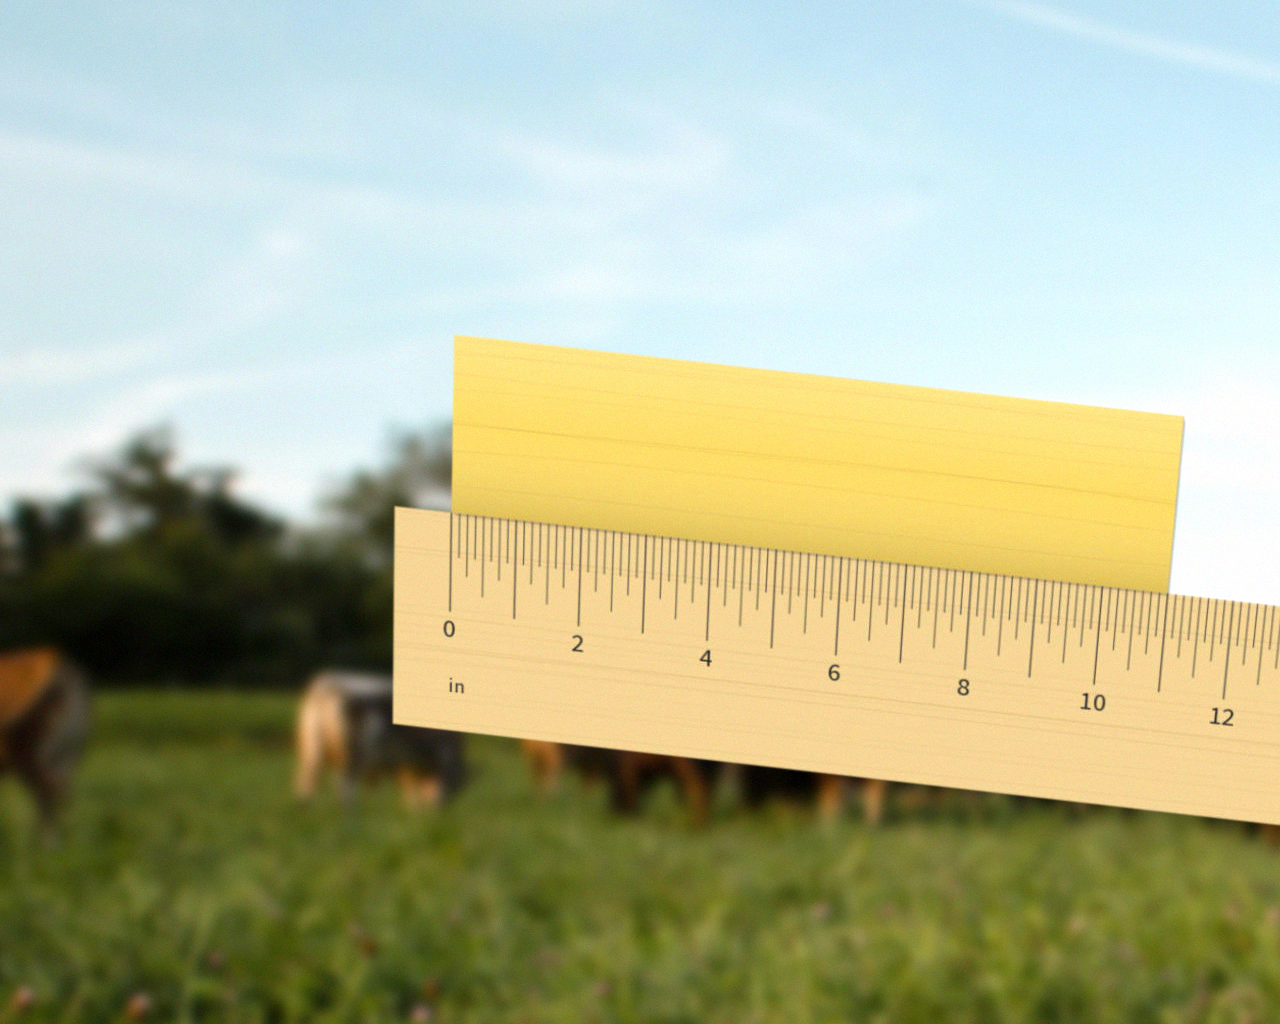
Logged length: {"value": 11, "unit": "in"}
